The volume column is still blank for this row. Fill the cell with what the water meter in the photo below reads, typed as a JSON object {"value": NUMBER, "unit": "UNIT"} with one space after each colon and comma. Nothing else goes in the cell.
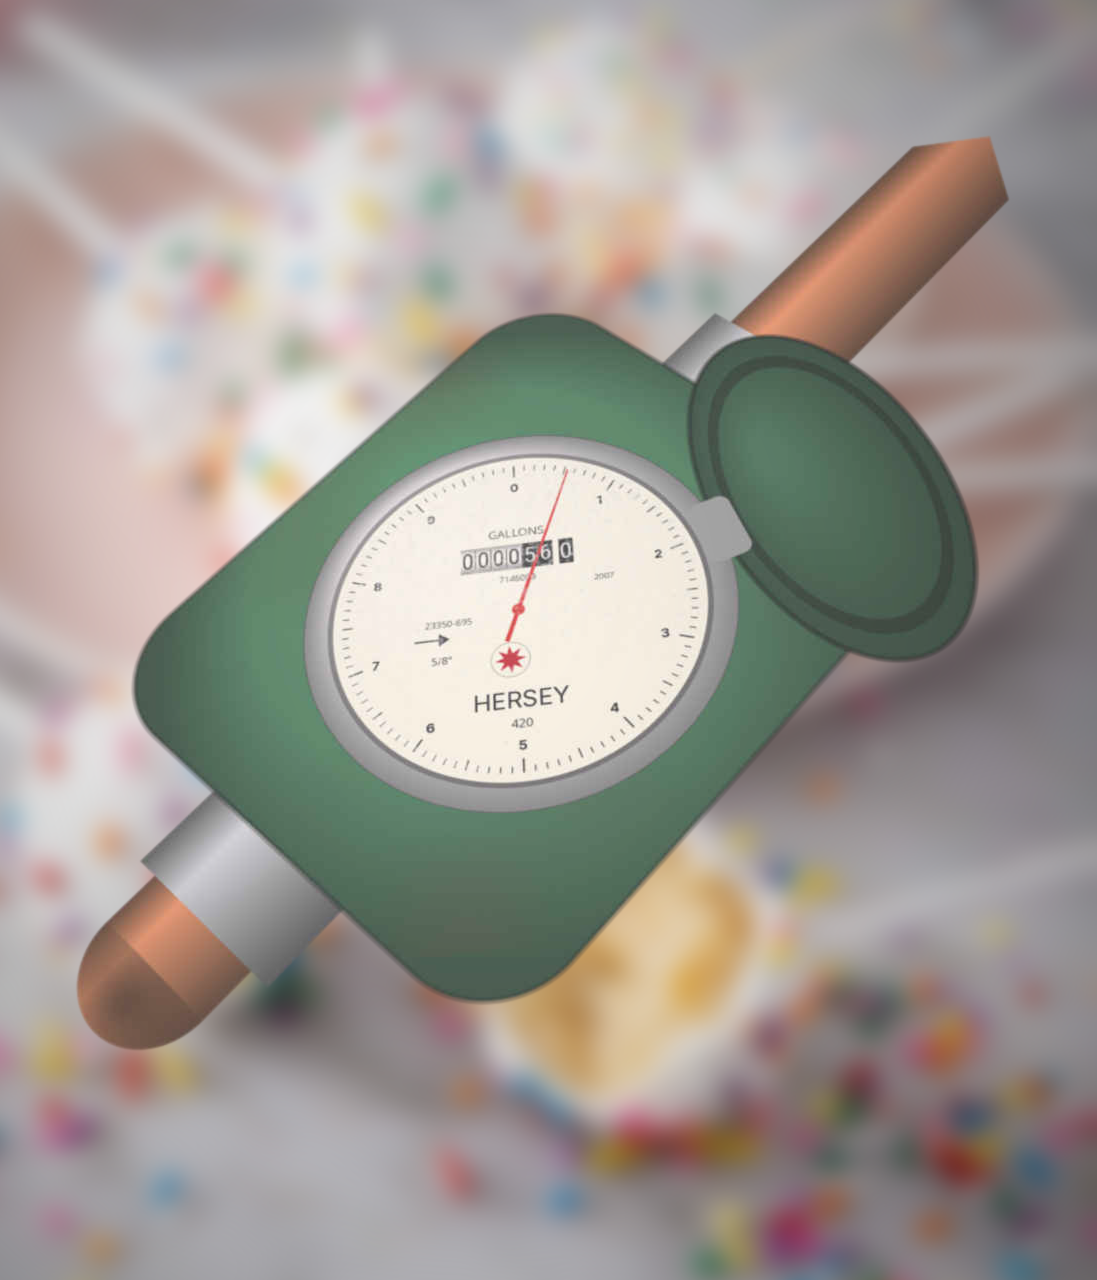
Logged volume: {"value": 560.5, "unit": "gal"}
